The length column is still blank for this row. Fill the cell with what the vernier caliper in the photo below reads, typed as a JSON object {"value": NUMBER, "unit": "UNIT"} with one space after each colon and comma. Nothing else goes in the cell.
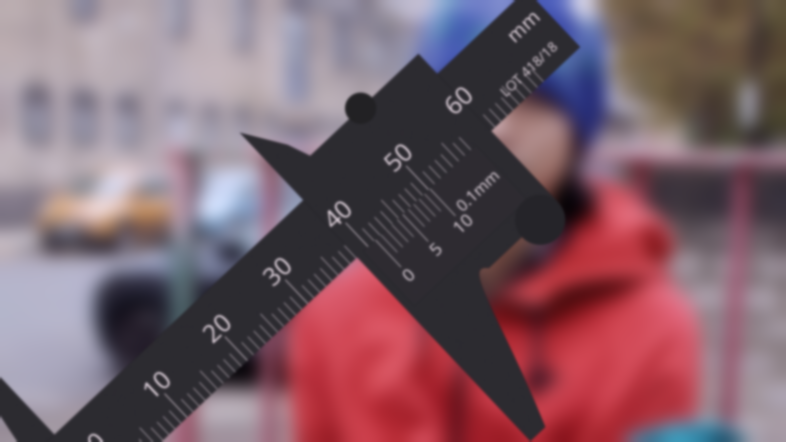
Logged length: {"value": 41.2, "unit": "mm"}
